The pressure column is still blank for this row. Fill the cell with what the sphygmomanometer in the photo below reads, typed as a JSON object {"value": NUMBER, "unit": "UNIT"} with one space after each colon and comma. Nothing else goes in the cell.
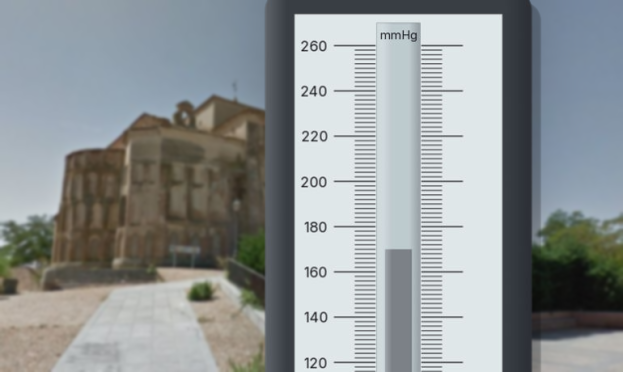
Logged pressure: {"value": 170, "unit": "mmHg"}
